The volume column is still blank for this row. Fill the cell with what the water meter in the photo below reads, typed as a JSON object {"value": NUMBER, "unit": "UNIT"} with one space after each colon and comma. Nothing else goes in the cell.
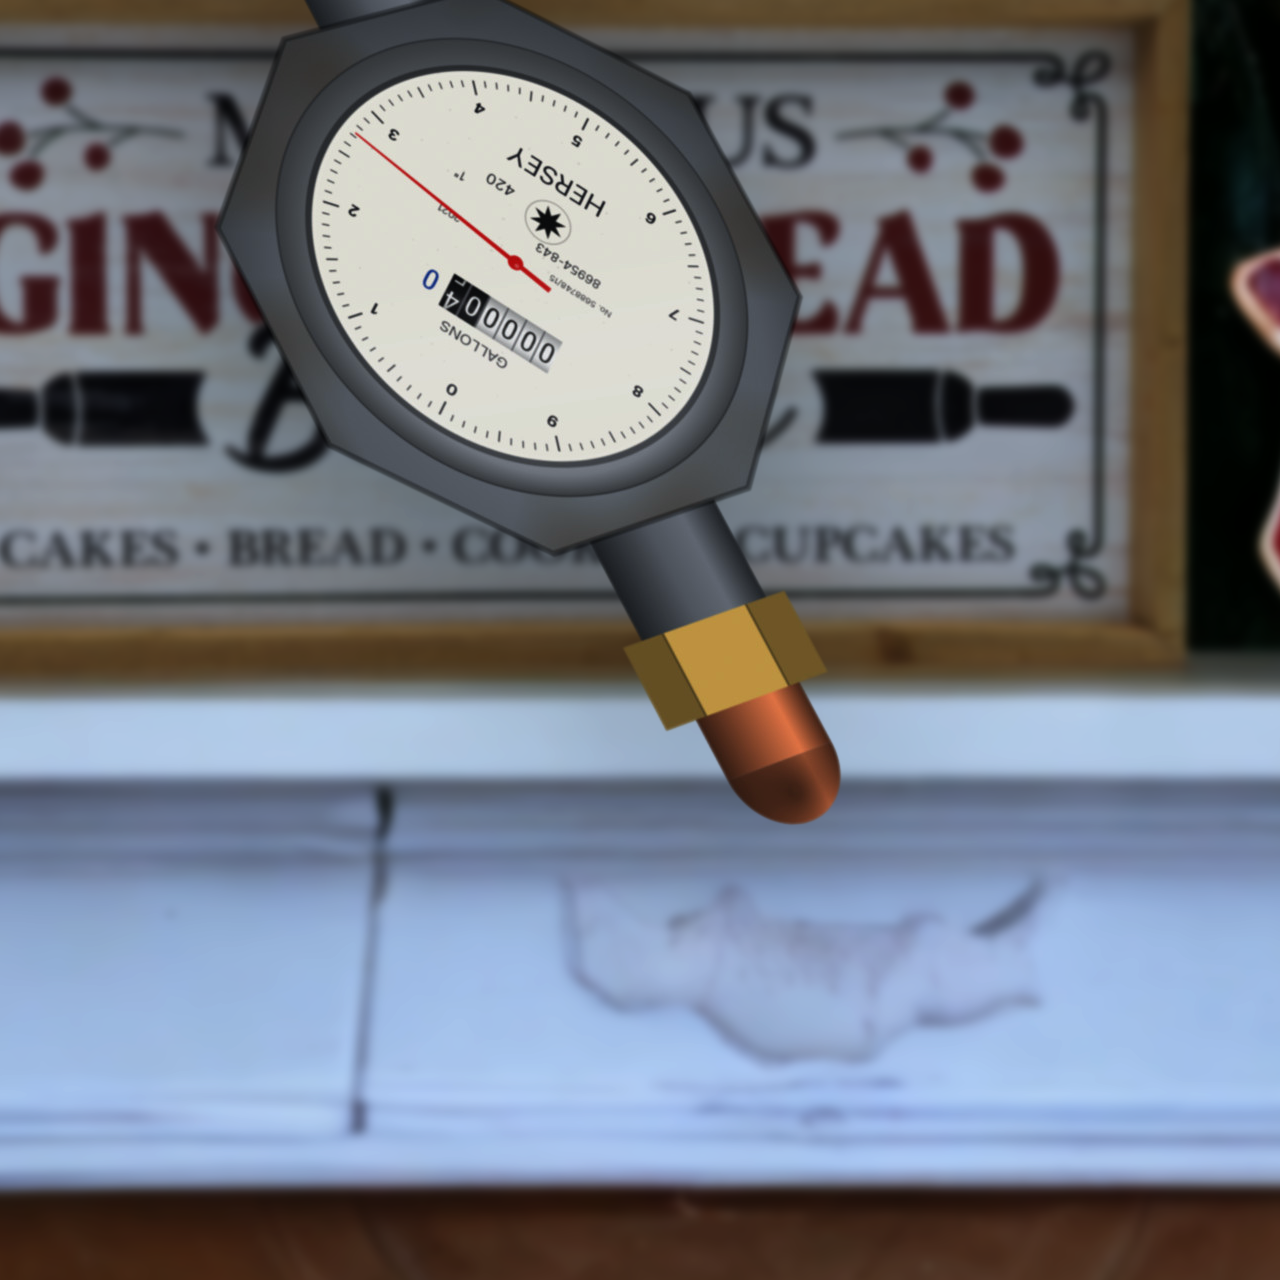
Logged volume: {"value": 42.7, "unit": "gal"}
